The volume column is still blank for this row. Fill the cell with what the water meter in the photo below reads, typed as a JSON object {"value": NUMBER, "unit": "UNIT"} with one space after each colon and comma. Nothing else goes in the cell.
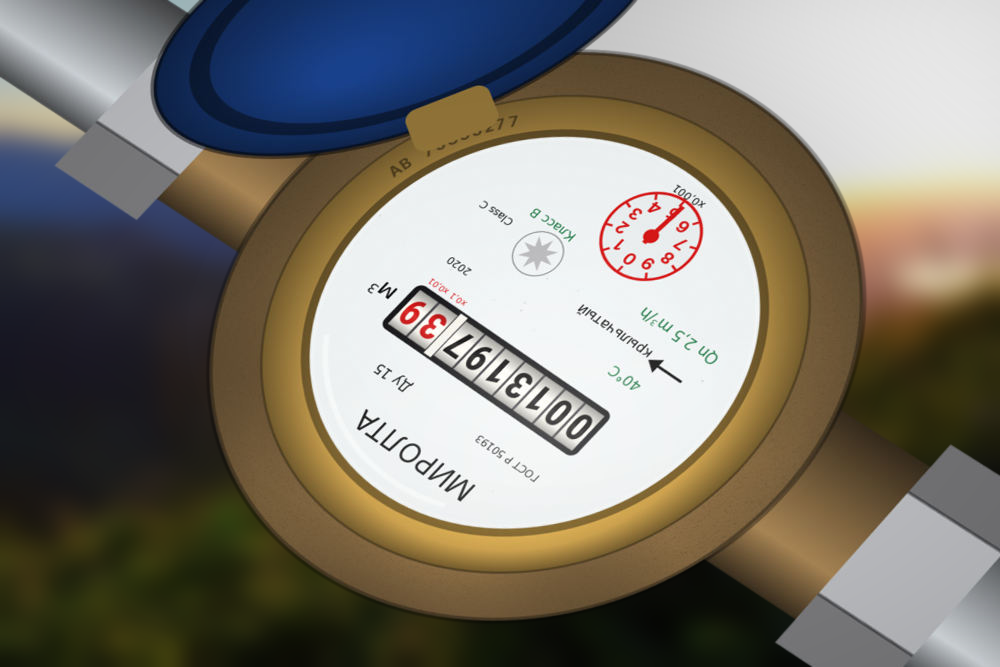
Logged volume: {"value": 13197.395, "unit": "m³"}
